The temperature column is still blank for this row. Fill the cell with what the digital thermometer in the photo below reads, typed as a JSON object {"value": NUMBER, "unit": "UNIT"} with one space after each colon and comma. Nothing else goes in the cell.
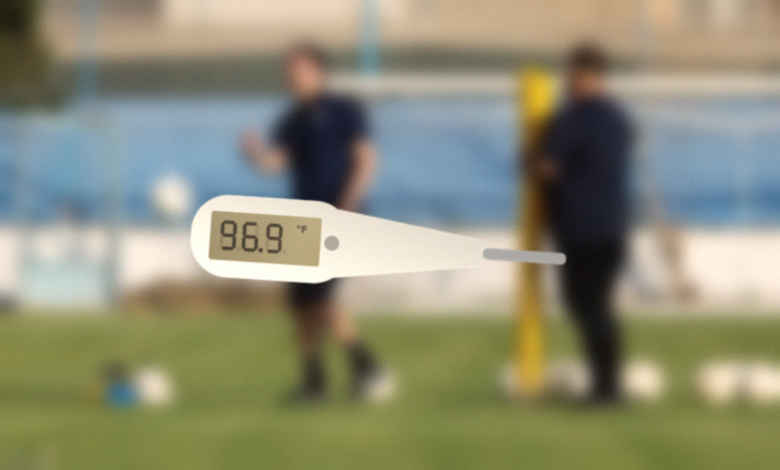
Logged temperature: {"value": 96.9, "unit": "°F"}
